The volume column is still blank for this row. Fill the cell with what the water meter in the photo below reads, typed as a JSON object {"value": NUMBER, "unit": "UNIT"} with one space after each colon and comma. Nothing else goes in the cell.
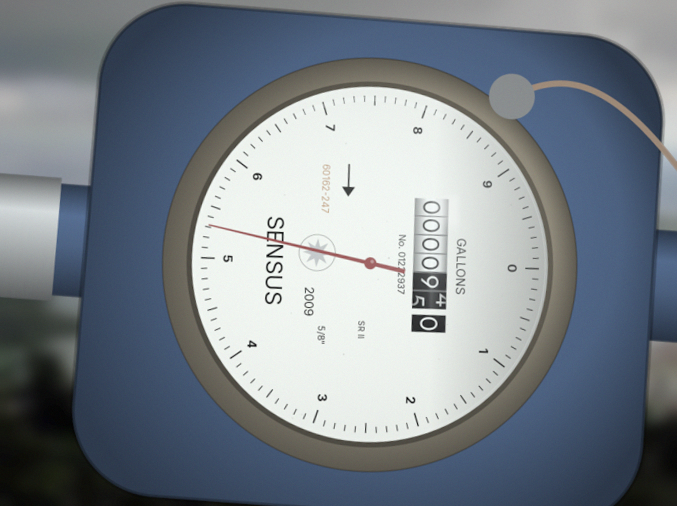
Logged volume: {"value": 945.3, "unit": "gal"}
